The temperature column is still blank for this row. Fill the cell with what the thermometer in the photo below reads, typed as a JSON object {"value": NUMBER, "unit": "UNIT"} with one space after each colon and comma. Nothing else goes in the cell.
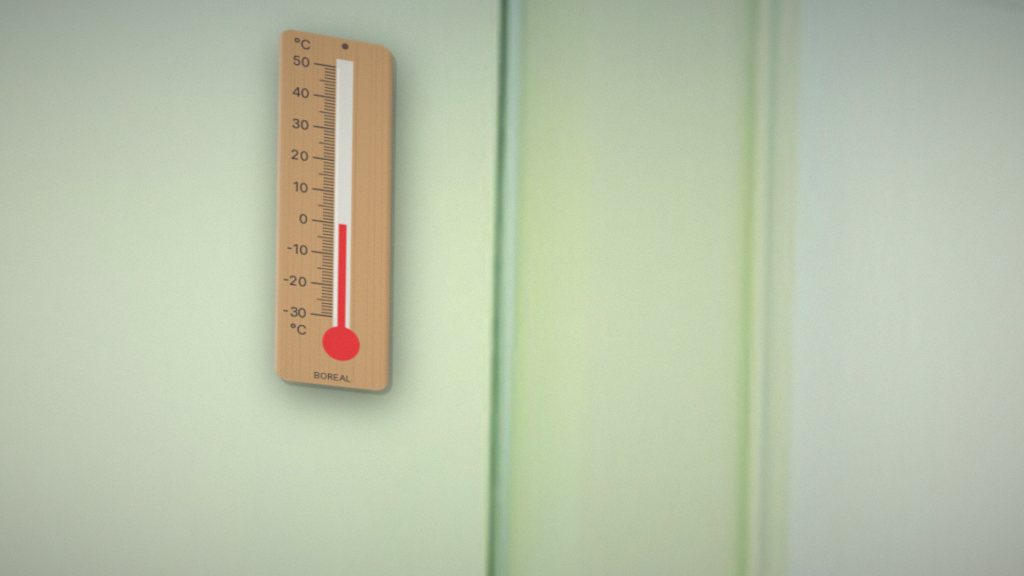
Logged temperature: {"value": 0, "unit": "°C"}
